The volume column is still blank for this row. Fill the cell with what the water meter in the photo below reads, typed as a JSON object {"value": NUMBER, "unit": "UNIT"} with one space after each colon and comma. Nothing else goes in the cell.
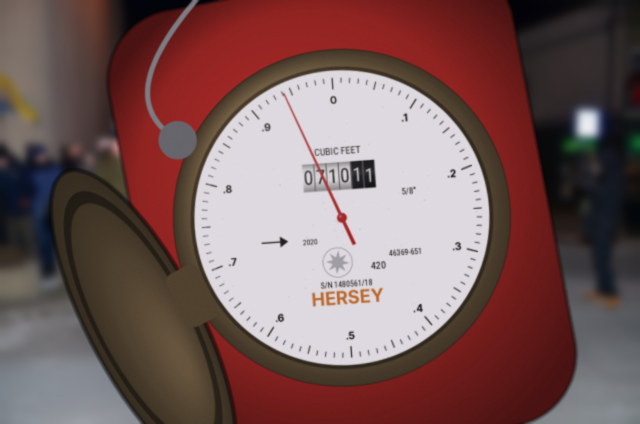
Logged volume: {"value": 71010.94, "unit": "ft³"}
